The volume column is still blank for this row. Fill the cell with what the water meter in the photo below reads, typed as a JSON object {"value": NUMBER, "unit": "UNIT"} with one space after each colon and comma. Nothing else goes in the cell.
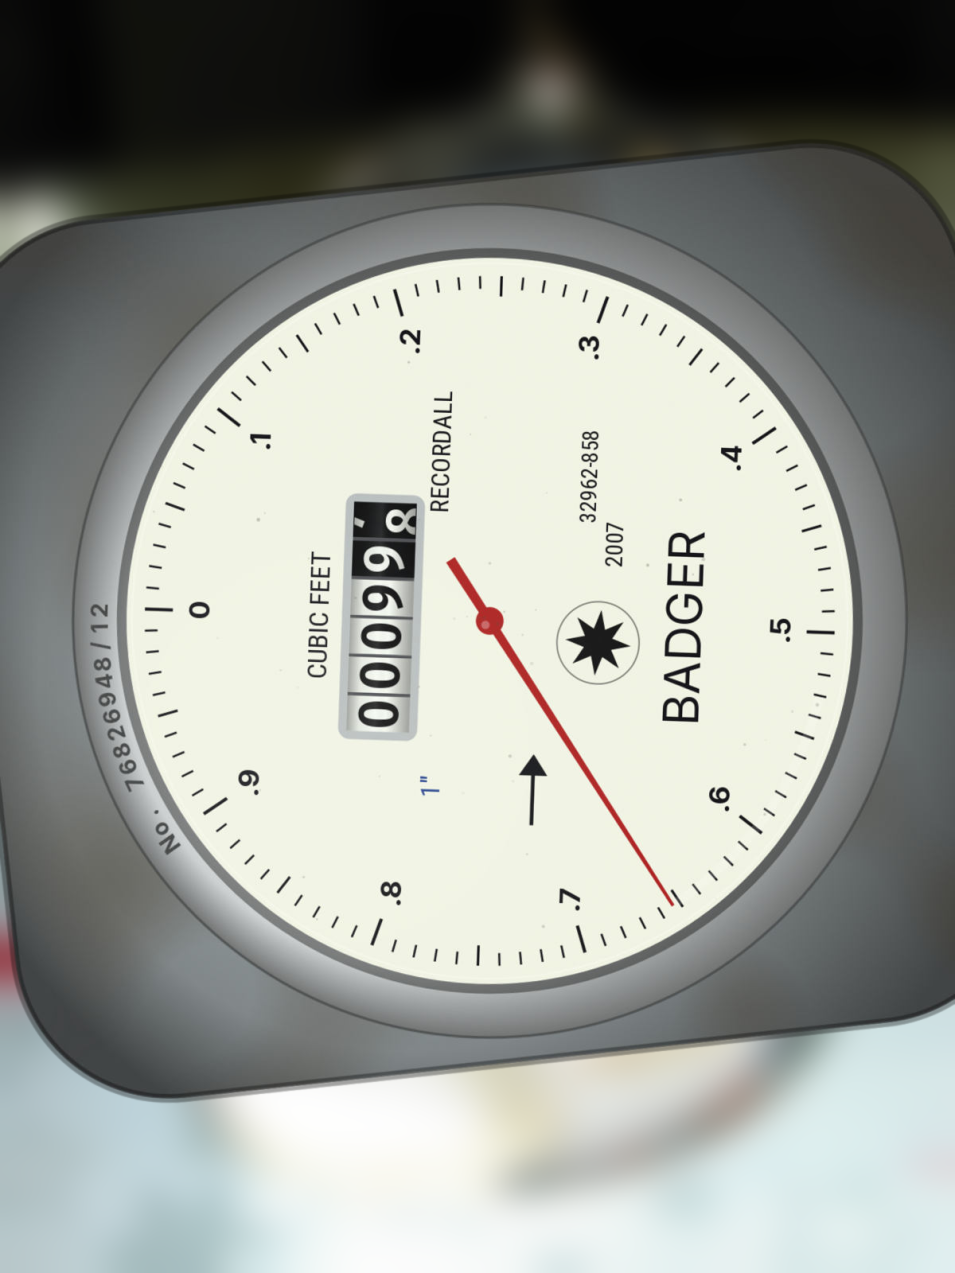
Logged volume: {"value": 997.65, "unit": "ft³"}
